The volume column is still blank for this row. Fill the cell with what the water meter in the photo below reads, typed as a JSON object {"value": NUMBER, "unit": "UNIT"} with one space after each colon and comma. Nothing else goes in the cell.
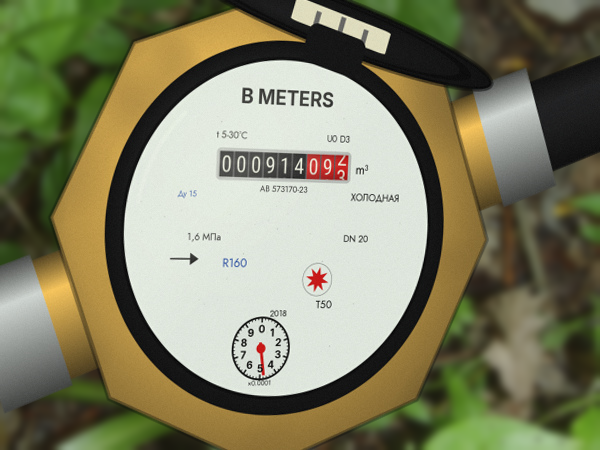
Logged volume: {"value": 914.0924, "unit": "m³"}
